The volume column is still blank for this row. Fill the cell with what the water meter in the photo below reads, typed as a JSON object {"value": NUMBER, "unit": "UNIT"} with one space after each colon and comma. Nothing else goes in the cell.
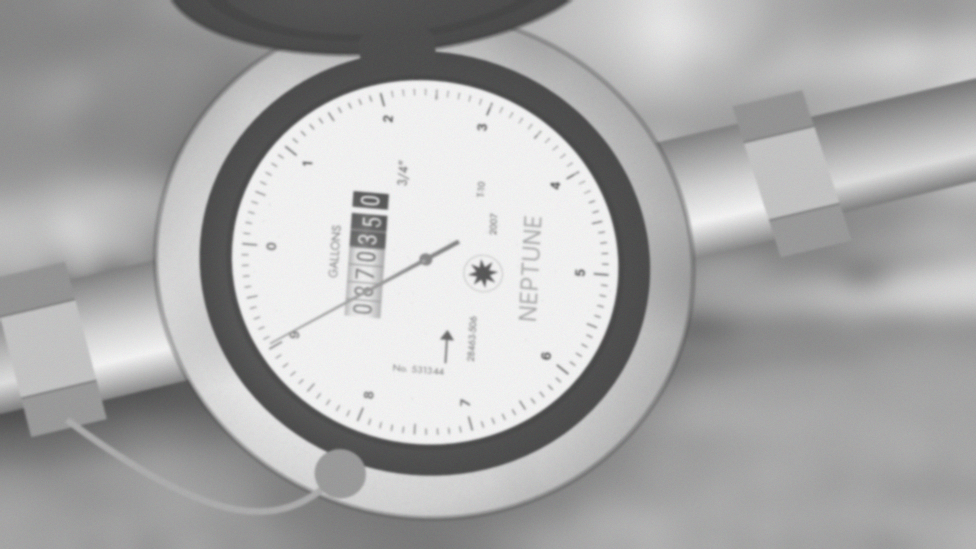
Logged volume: {"value": 870349.0, "unit": "gal"}
